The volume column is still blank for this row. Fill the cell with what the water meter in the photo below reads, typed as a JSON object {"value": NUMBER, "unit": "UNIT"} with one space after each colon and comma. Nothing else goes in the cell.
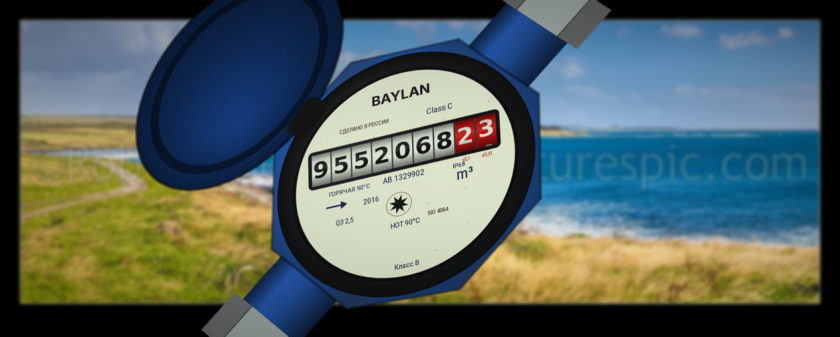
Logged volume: {"value": 9552068.23, "unit": "m³"}
